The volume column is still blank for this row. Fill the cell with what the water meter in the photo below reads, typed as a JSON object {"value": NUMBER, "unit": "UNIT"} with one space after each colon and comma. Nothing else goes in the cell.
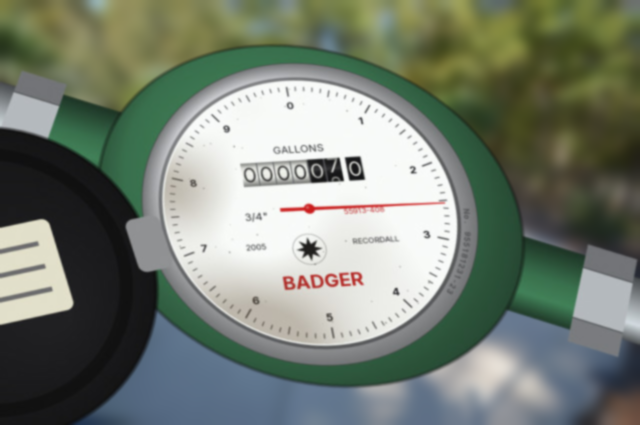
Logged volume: {"value": 72.5, "unit": "gal"}
